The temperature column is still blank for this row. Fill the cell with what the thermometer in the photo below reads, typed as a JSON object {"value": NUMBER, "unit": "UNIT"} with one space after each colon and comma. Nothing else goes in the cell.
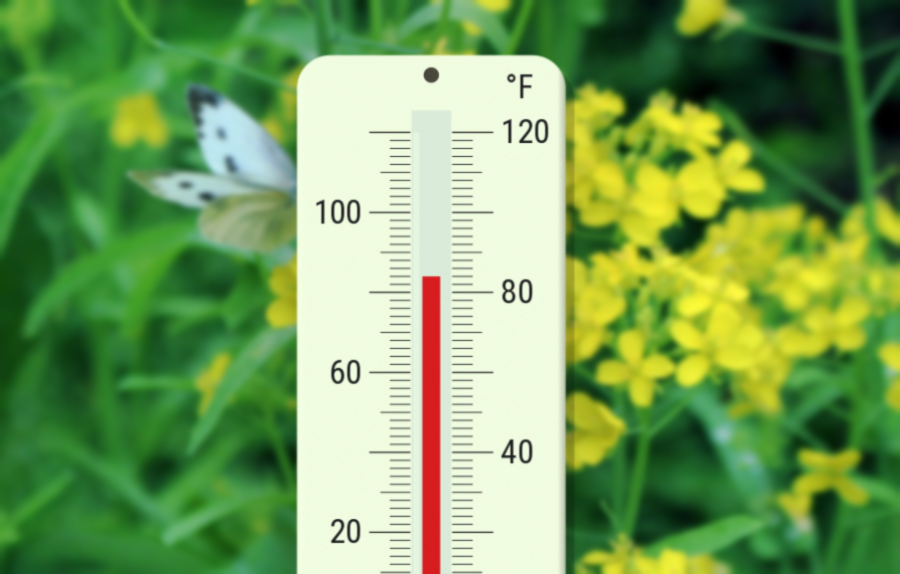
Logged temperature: {"value": 84, "unit": "°F"}
